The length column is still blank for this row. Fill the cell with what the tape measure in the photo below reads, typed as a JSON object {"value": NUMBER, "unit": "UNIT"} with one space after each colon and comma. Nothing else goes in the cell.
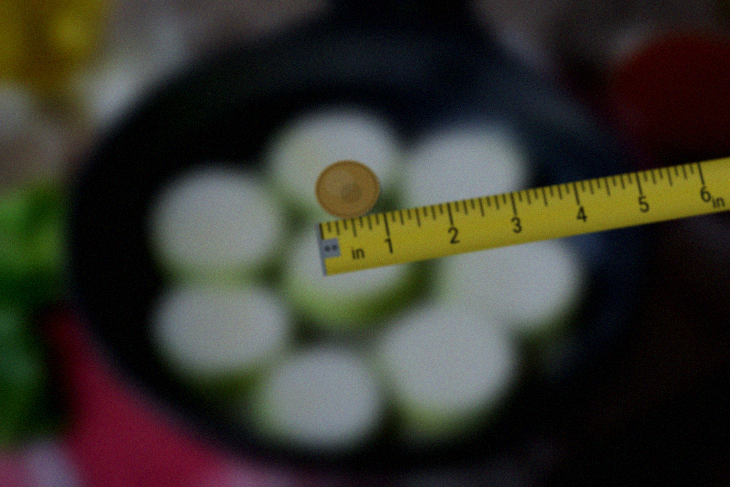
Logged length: {"value": 1, "unit": "in"}
